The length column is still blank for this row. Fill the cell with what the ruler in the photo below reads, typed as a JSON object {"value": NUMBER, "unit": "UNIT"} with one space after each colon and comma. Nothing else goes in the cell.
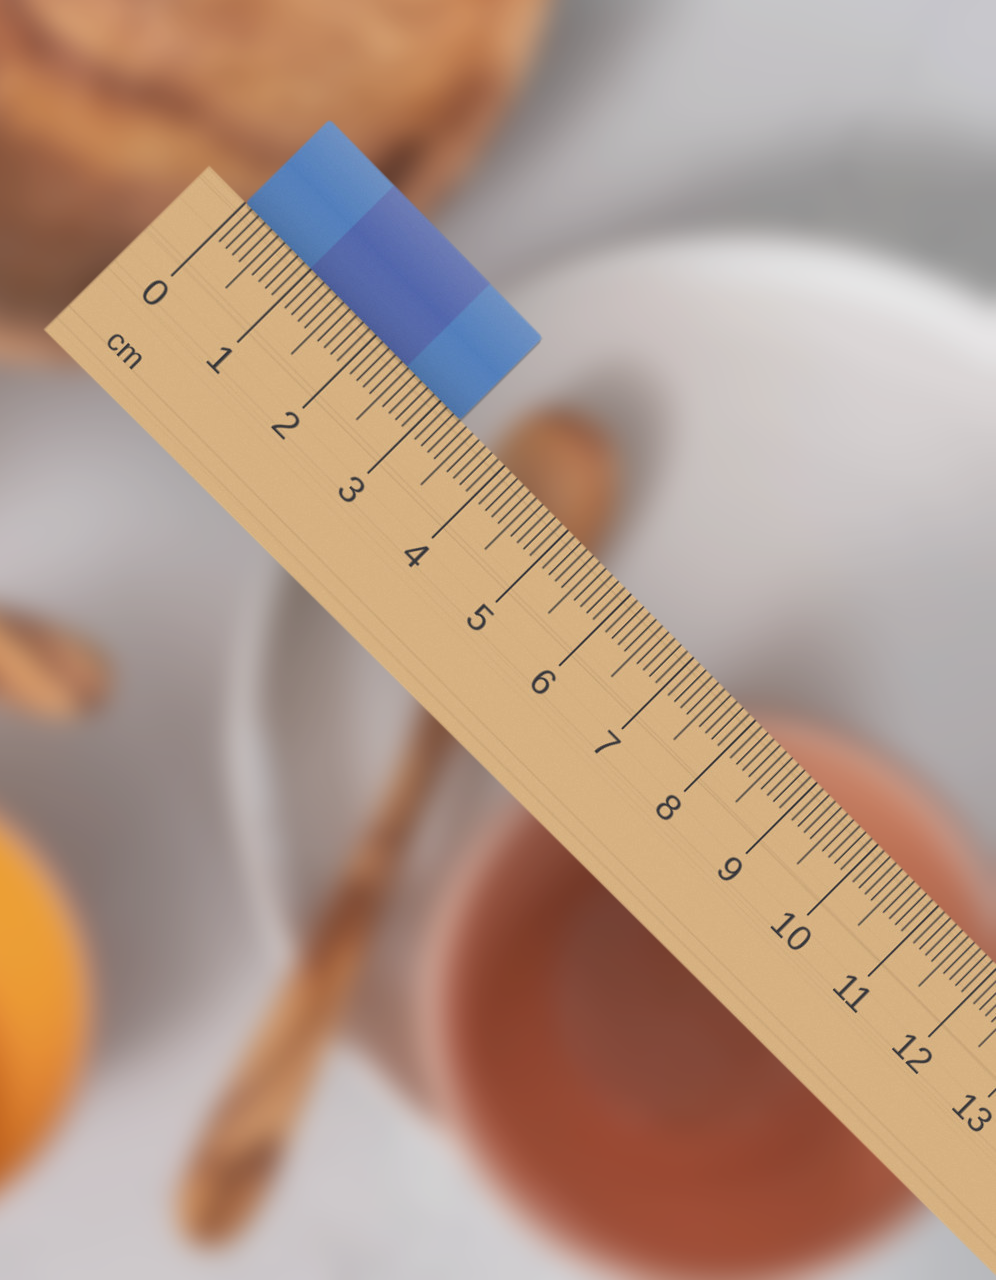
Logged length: {"value": 3.3, "unit": "cm"}
